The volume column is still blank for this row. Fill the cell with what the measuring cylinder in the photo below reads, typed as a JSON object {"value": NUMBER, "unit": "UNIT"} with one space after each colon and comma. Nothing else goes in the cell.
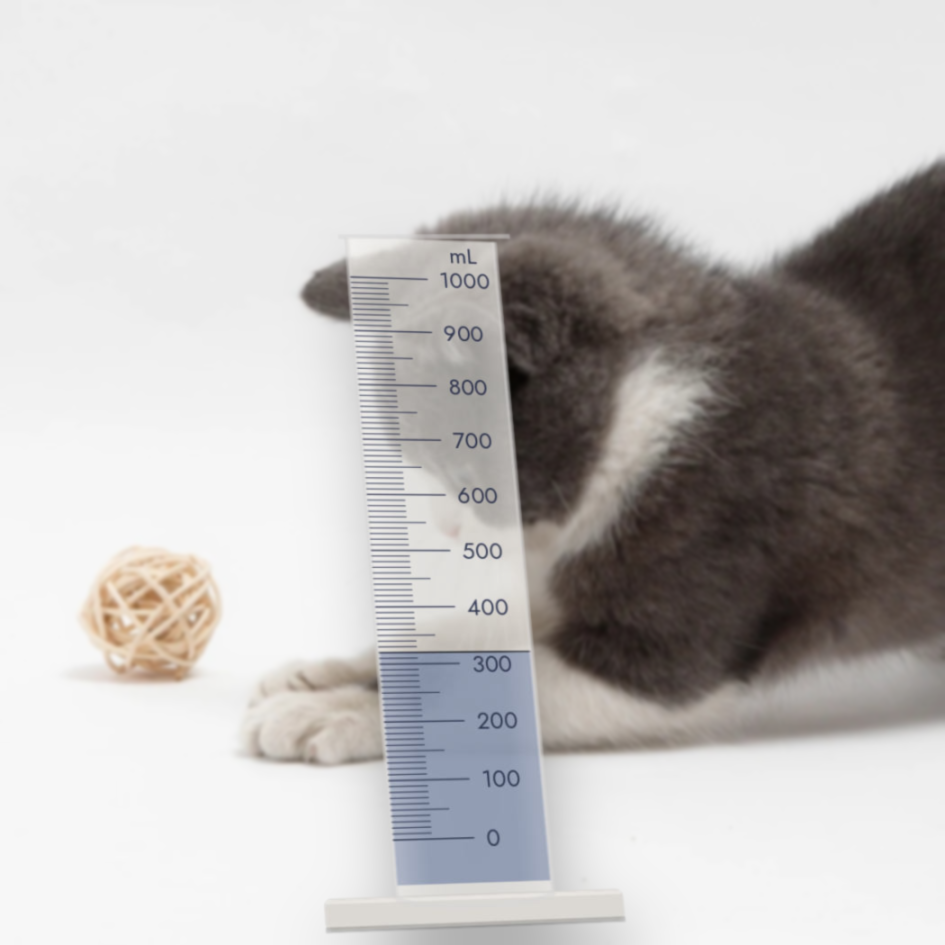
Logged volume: {"value": 320, "unit": "mL"}
